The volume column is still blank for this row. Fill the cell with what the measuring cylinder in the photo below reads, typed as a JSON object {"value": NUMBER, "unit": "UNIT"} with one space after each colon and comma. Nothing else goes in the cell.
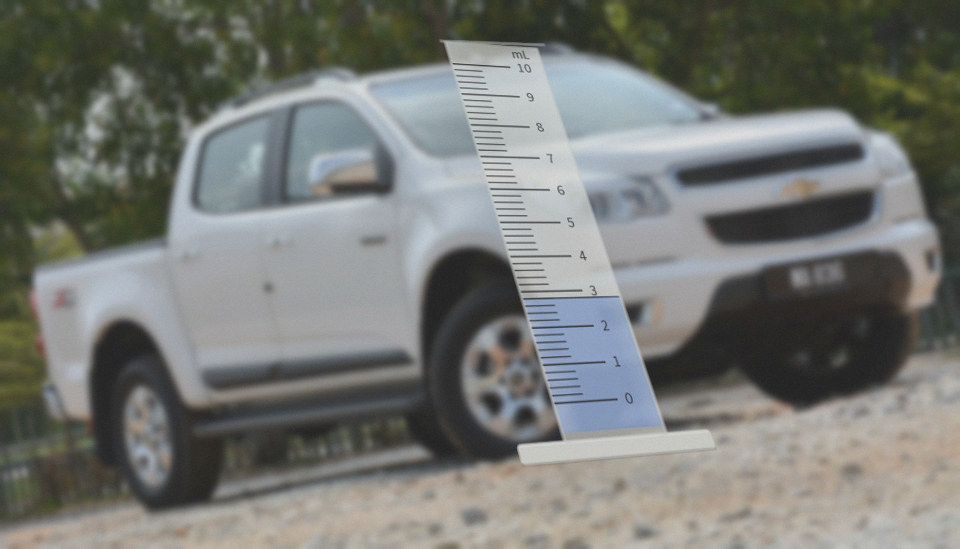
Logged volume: {"value": 2.8, "unit": "mL"}
